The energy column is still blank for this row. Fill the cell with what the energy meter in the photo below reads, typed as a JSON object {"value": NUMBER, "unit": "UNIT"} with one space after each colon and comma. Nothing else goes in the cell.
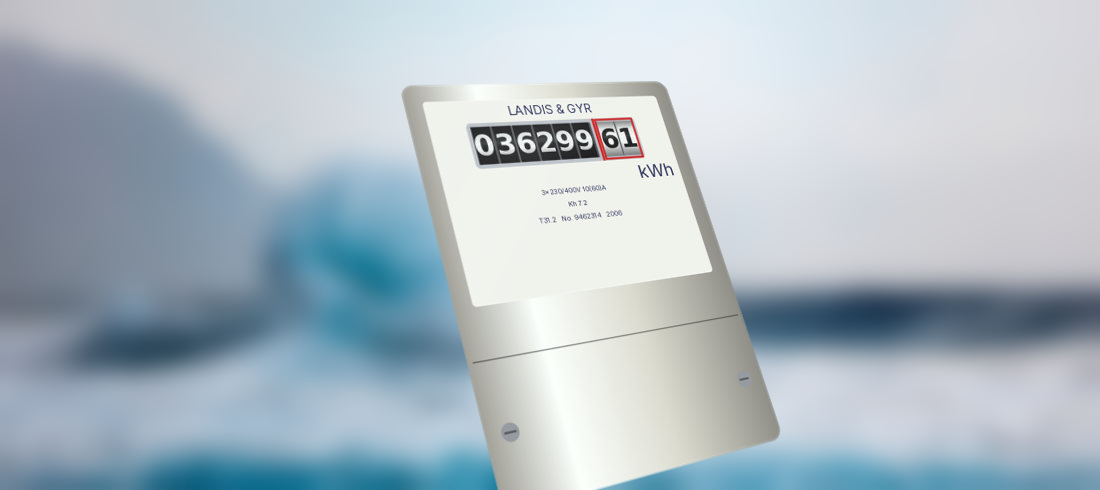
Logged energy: {"value": 36299.61, "unit": "kWh"}
